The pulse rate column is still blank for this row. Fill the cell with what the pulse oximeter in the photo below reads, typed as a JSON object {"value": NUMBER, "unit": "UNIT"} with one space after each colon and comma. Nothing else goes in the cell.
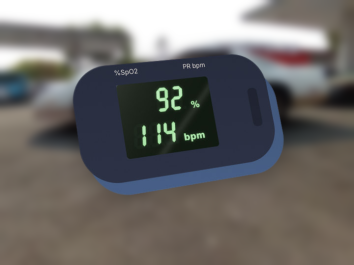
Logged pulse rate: {"value": 114, "unit": "bpm"}
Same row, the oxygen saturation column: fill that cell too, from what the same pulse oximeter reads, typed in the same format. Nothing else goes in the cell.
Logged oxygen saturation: {"value": 92, "unit": "%"}
